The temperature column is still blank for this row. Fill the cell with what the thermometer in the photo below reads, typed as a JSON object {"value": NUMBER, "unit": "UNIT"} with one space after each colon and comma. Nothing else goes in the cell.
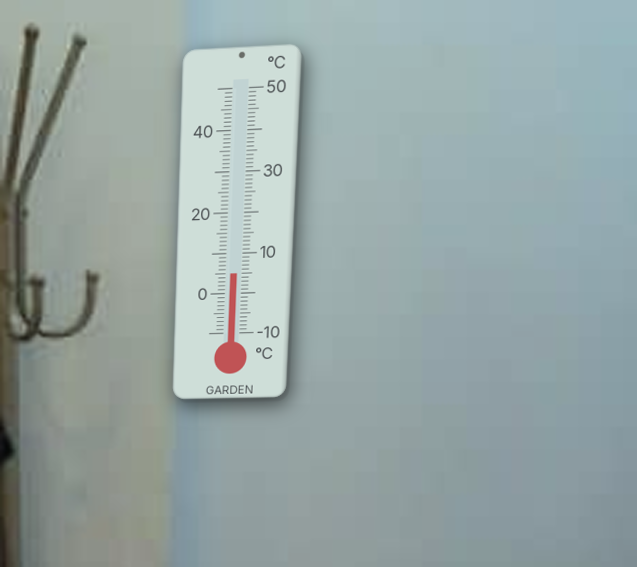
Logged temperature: {"value": 5, "unit": "°C"}
